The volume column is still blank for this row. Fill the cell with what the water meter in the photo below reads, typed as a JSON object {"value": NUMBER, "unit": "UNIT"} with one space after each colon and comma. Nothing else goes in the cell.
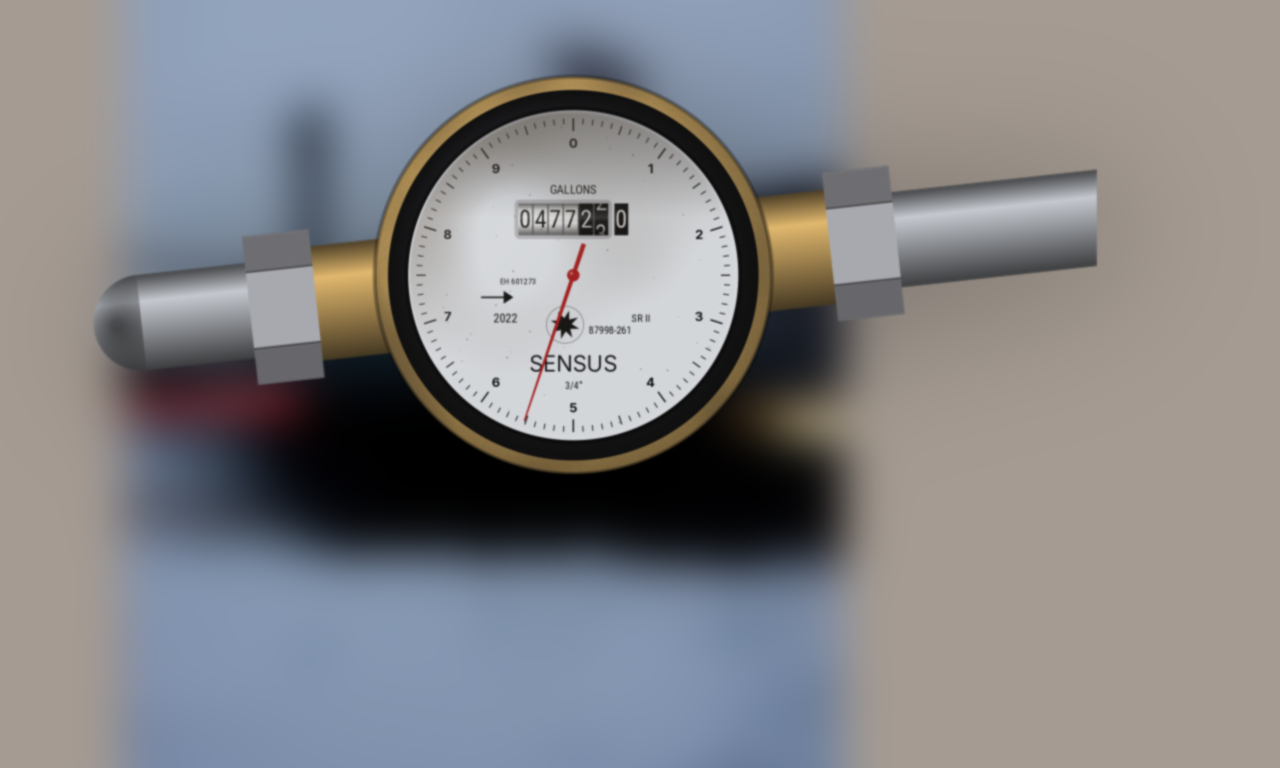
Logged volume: {"value": 477225.5, "unit": "gal"}
